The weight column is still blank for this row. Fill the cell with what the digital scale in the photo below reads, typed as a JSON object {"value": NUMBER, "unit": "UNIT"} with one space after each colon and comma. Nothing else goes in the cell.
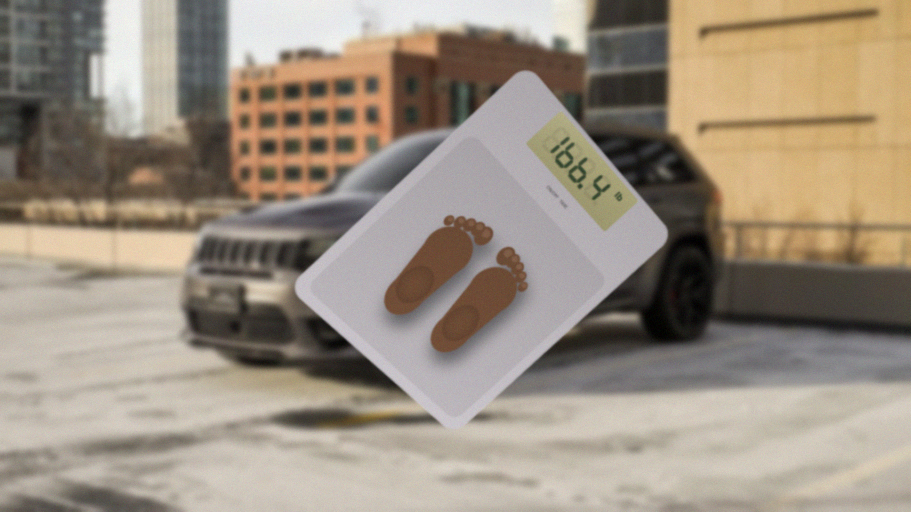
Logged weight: {"value": 166.4, "unit": "lb"}
